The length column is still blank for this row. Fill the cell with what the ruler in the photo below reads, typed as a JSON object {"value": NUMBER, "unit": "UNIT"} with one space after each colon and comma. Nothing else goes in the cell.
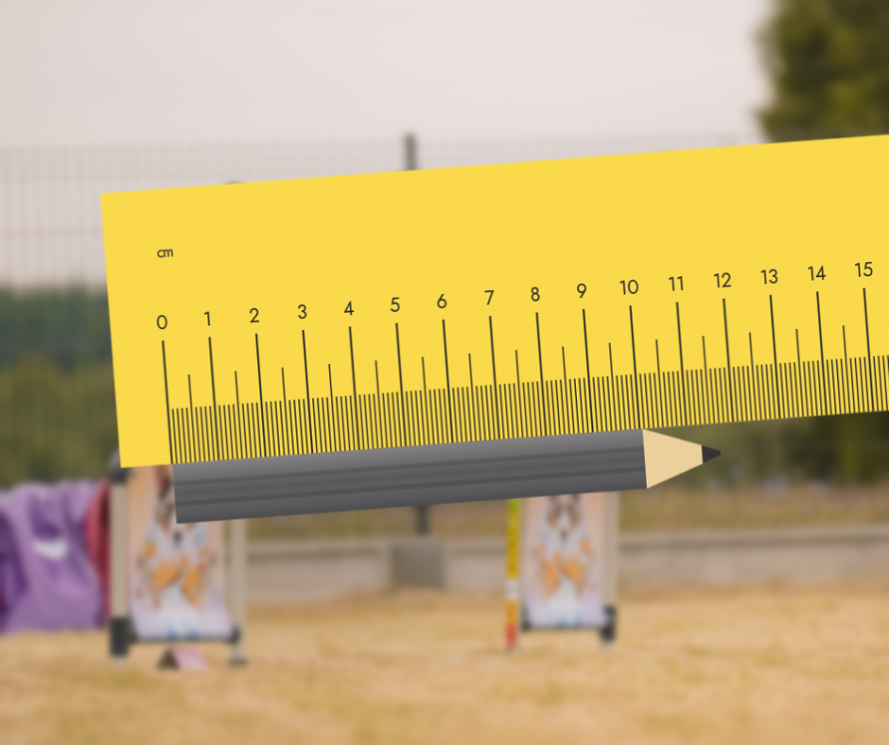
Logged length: {"value": 11.7, "unit": "cm"}
